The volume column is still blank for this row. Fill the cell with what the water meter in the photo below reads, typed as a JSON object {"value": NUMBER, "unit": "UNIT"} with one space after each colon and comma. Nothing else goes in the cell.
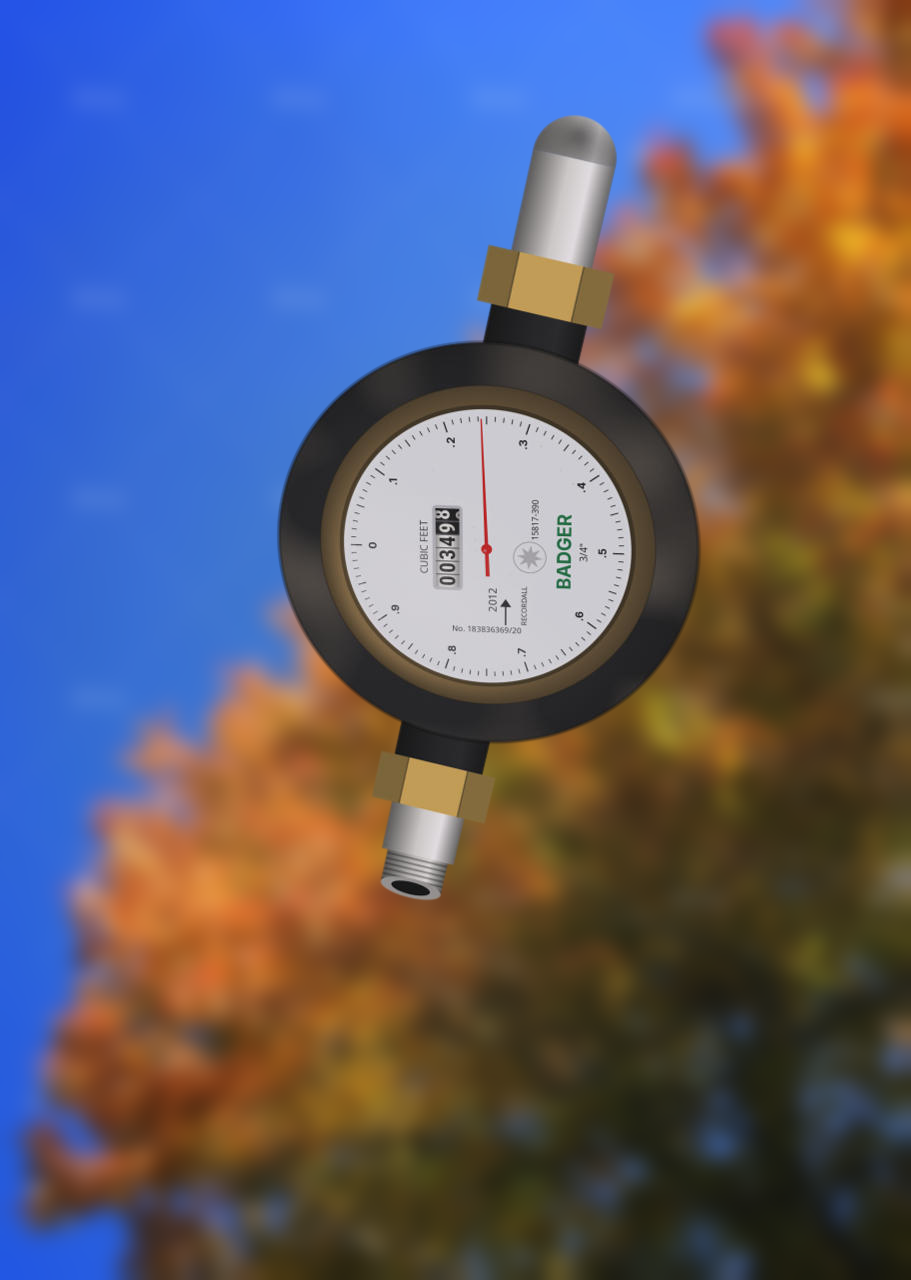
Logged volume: {"value": 3498.24, "unit": "ft³"}
